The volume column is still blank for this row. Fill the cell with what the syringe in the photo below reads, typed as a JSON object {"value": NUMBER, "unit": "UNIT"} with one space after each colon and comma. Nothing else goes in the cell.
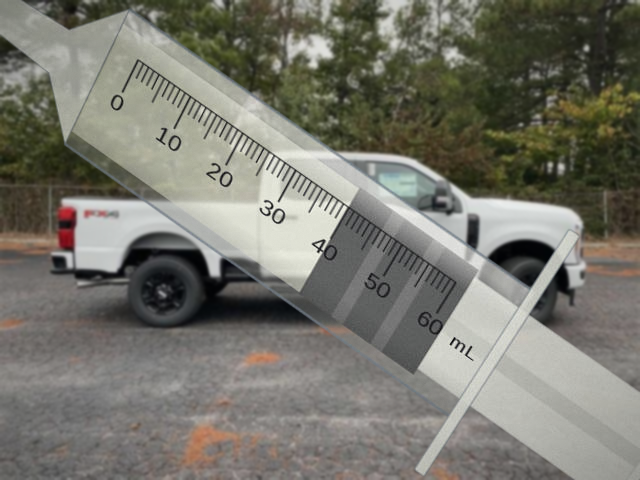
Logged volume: {"value": 40, "unit": "mL"}
